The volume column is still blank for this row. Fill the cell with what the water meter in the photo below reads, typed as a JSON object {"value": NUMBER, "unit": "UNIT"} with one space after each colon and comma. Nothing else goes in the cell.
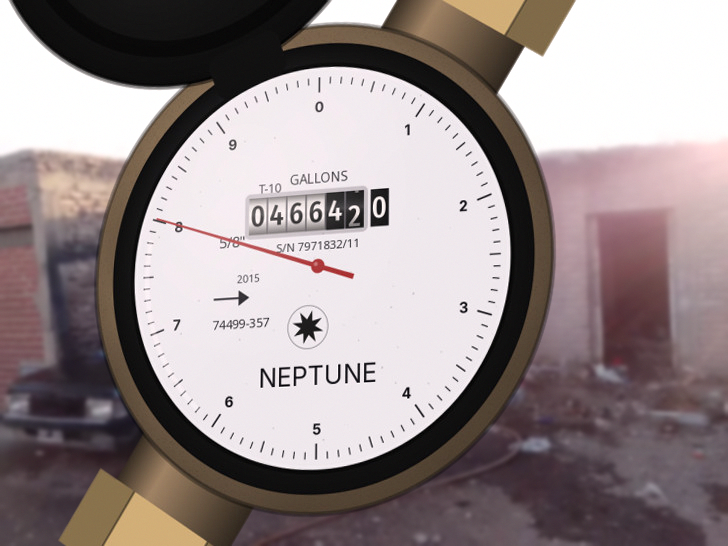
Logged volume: {"value": 466418.0, "unit": "gal"}
